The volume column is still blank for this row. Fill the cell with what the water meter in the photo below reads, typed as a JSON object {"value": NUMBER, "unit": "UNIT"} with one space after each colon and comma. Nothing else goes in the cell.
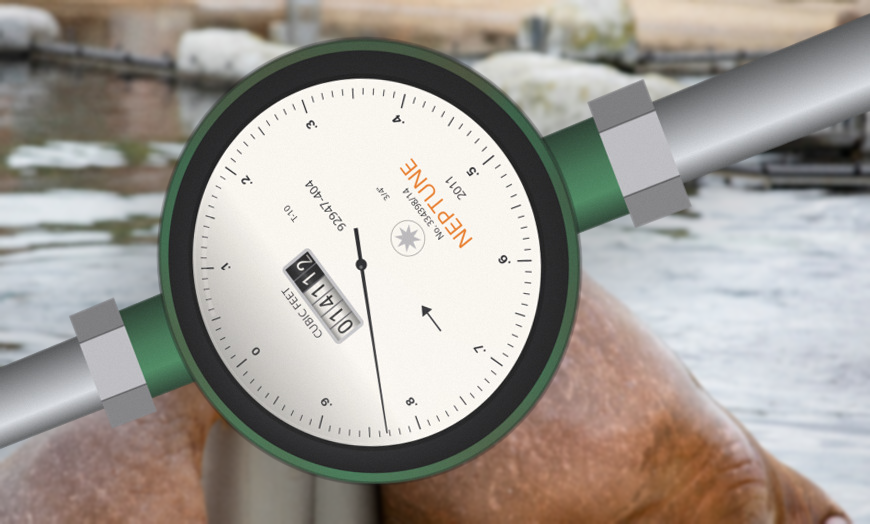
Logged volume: {"value": 14111.83, "unit": "ft³"}
